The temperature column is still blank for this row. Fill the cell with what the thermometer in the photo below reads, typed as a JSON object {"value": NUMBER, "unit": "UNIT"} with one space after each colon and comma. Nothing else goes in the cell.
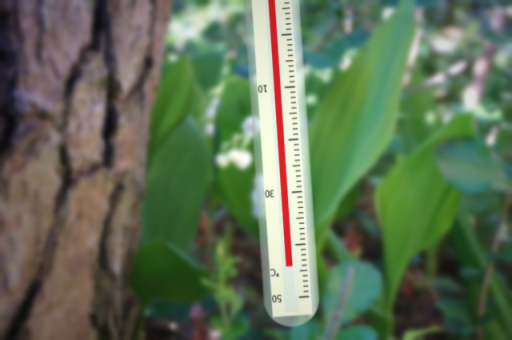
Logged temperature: {"value": 44, "unit": "°C"}
